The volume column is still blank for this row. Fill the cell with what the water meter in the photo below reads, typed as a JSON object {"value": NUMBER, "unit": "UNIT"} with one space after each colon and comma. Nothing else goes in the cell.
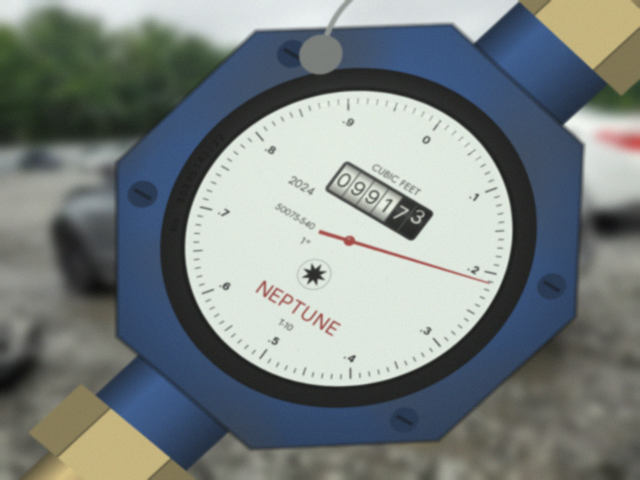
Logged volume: {"value": 99173.21, "unit": "ft³"}
